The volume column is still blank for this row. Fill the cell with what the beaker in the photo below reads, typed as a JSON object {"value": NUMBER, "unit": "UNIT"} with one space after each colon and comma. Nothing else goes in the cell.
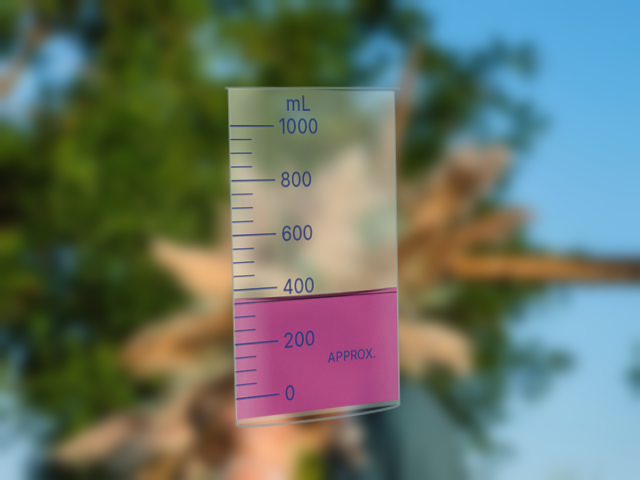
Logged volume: {"value": 350, "unit": "mL"}
